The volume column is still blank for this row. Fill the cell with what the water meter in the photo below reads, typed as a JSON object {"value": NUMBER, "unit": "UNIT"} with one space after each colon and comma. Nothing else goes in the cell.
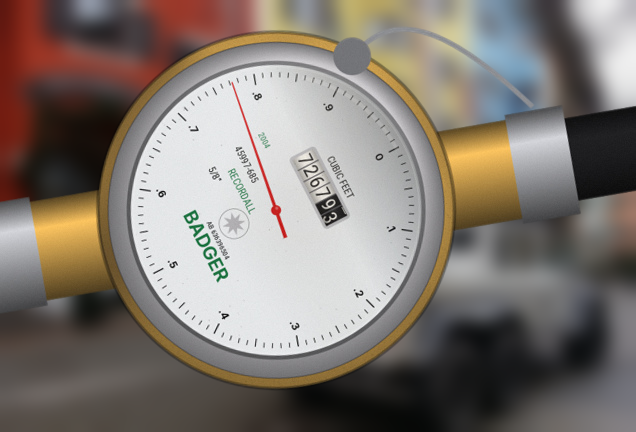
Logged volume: {"value": 726792.77, "unit": "ft³"}
